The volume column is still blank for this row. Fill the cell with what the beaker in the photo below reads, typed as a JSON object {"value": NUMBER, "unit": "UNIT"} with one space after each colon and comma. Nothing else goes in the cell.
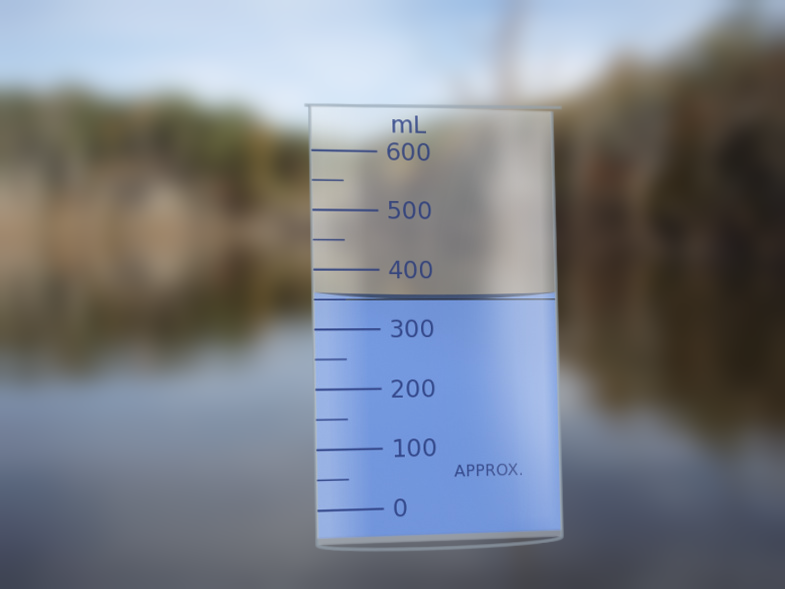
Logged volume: {"value": 350, "unit": "mL"}
